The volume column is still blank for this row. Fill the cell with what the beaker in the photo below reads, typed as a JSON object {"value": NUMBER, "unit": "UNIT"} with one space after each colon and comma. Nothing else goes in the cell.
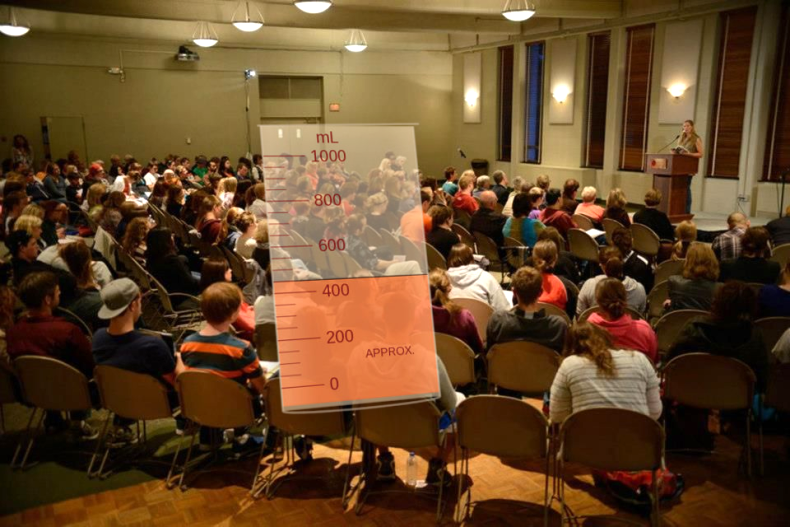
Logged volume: {"value": 450, "unit": "mL"}
